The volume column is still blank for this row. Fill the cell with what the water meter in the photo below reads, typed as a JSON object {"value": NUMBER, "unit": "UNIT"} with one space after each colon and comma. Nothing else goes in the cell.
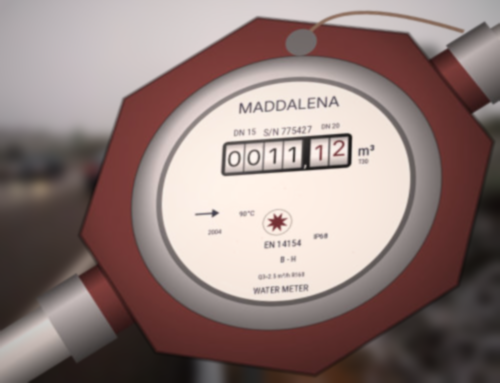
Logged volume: {"value": 11.12, "unit": "m³"}
